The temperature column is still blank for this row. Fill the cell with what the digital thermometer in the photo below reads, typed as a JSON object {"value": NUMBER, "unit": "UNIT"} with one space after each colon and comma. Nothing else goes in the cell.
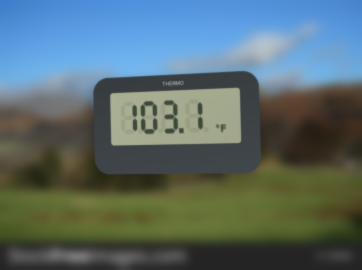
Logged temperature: {"value": 103.1, "unit": "°F"}
